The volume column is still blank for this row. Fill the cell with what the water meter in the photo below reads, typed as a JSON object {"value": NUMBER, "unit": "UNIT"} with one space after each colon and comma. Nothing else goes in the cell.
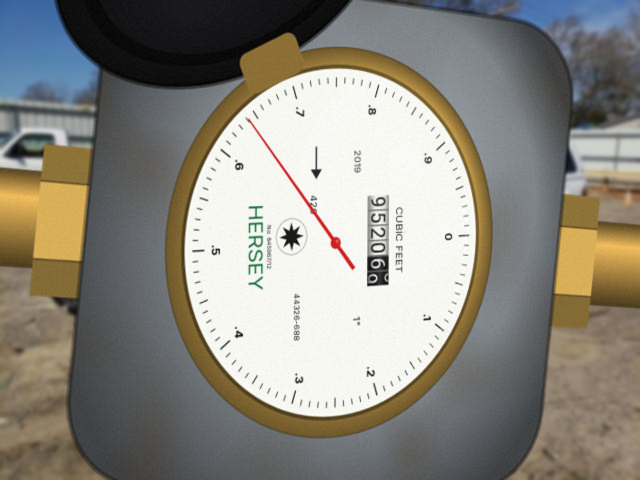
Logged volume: {"value": 952068.64, "unit": "ft³"}
